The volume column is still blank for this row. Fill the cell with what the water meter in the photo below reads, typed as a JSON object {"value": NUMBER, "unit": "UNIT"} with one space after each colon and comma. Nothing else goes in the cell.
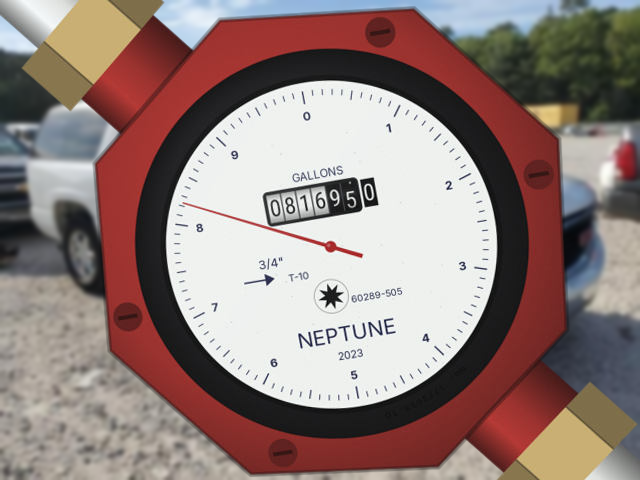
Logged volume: {"value": 816948.2, "unit": "gal"}
